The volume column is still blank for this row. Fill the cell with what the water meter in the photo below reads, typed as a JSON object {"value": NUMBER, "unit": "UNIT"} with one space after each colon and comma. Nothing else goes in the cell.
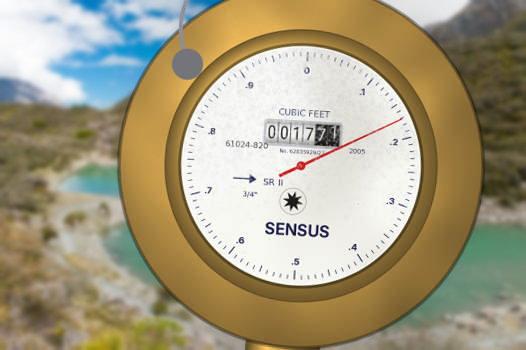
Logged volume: {"value": 1771.17, "unit": "ft³"}
